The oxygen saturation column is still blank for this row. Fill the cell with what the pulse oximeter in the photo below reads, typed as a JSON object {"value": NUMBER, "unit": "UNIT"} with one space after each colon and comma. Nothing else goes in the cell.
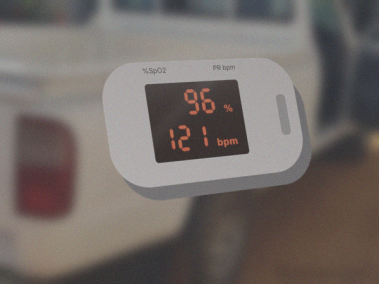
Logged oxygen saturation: {"value": 96, "unit": "%"}
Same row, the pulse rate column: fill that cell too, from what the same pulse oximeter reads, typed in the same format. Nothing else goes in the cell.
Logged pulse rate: {"value": 121, "unit": "bpm"}
